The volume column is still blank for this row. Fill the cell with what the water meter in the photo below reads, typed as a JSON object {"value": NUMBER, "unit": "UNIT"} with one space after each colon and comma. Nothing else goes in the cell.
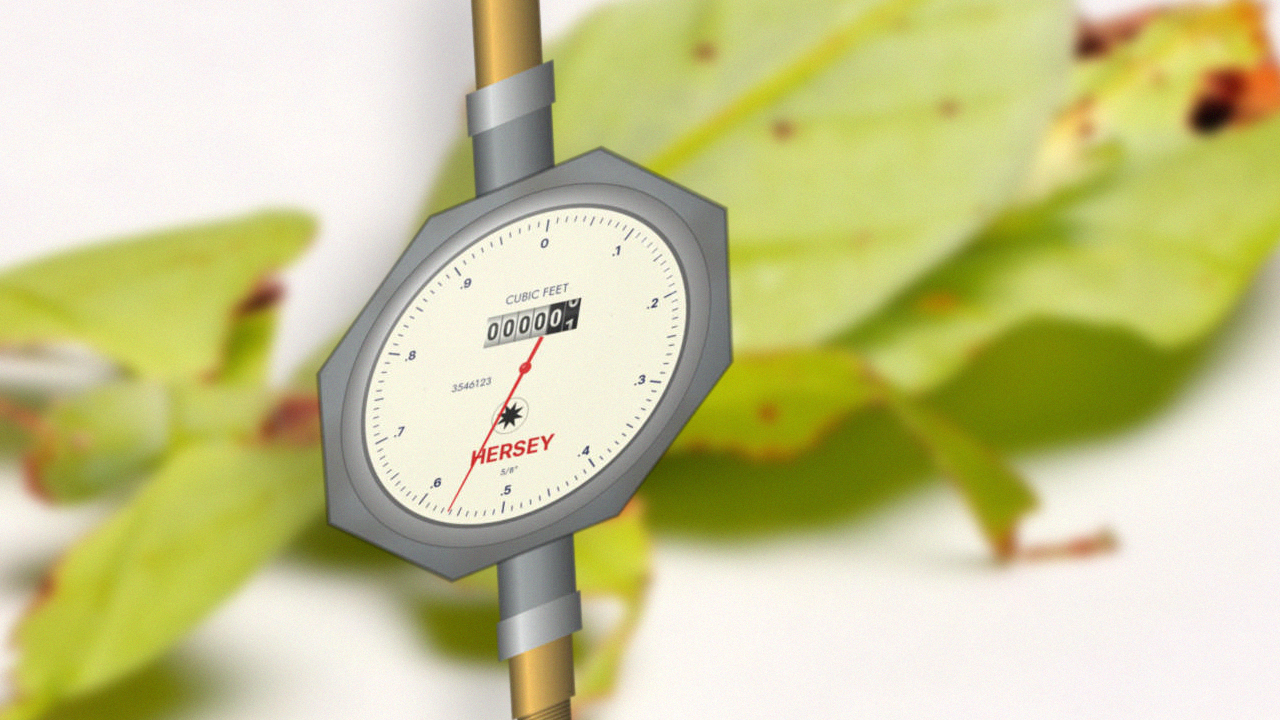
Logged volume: {"value": 0.56, "unit": "ft³"}
